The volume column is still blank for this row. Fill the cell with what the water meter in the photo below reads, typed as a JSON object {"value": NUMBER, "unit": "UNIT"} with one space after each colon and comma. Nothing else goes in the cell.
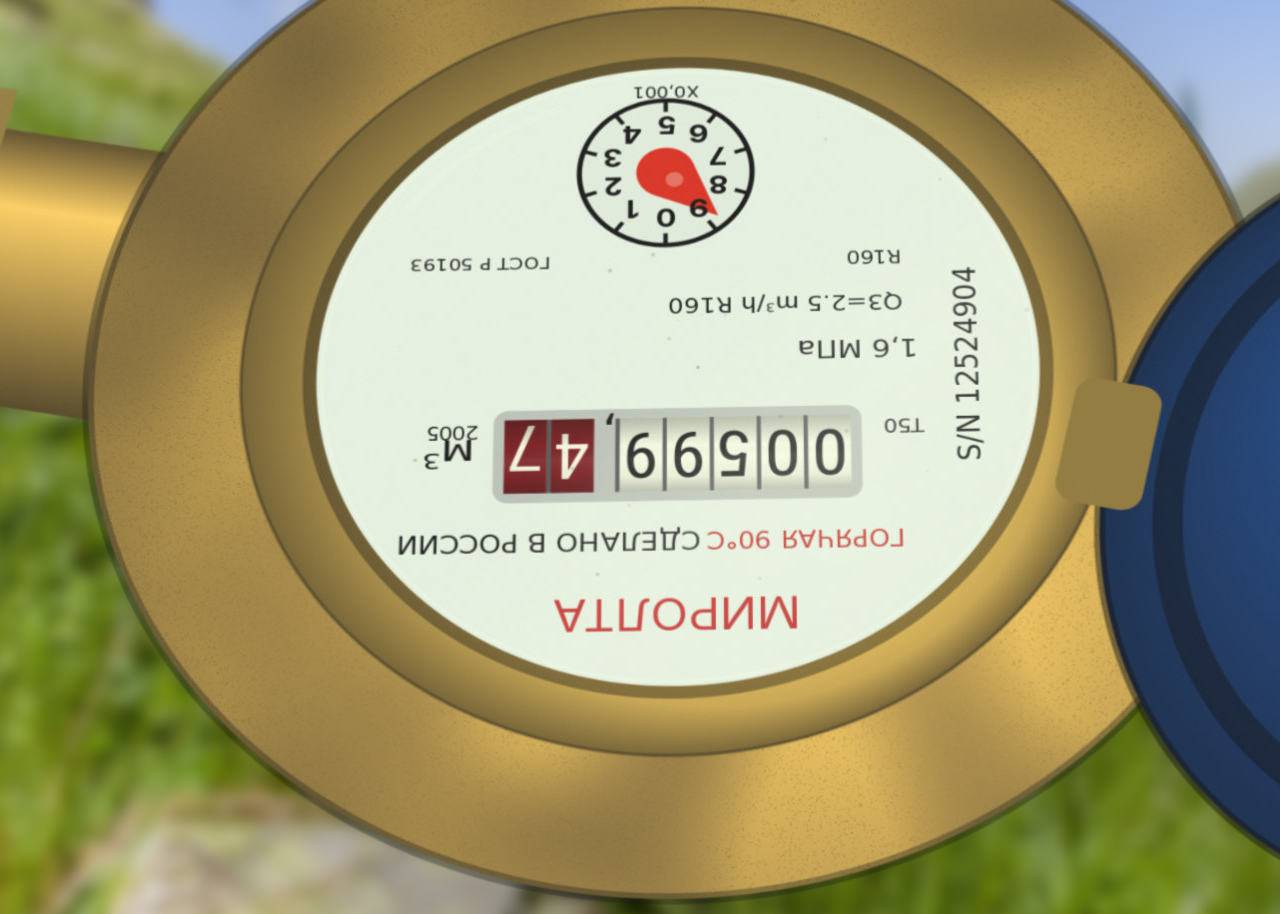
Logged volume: {"value": 599.468, "unit": "m³"}
